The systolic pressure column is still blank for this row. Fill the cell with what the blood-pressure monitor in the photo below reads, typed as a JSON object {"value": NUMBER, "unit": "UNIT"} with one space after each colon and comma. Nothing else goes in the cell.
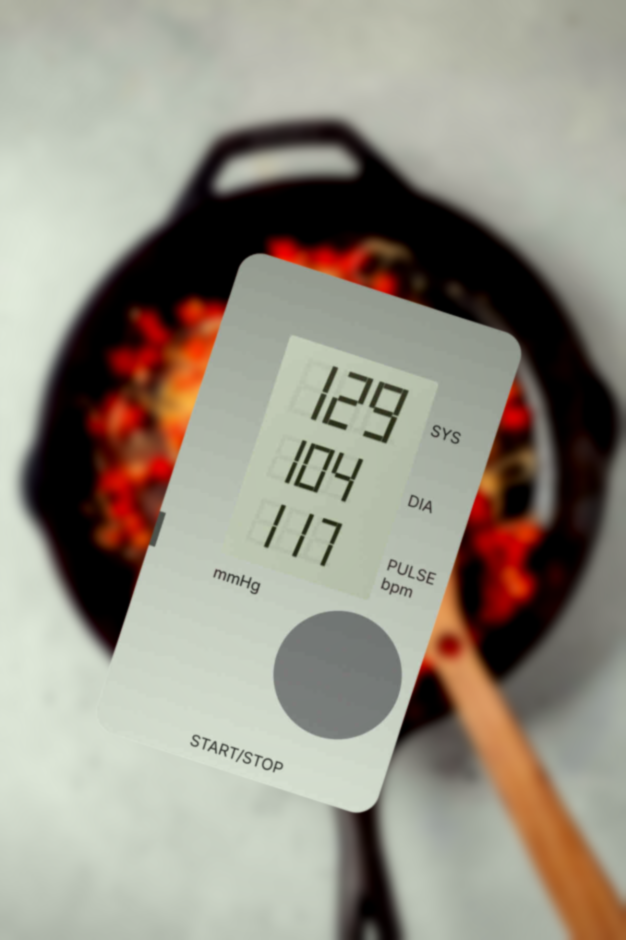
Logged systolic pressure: {"value": 129, "unit": "mmHg"}
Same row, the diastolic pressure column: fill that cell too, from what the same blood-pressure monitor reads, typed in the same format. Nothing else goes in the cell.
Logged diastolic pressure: {"value": 104, "unit": "mmHg"}
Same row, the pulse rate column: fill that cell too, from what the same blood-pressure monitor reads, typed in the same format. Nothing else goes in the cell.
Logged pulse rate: {"value": 117, "unit": "bpm"}
